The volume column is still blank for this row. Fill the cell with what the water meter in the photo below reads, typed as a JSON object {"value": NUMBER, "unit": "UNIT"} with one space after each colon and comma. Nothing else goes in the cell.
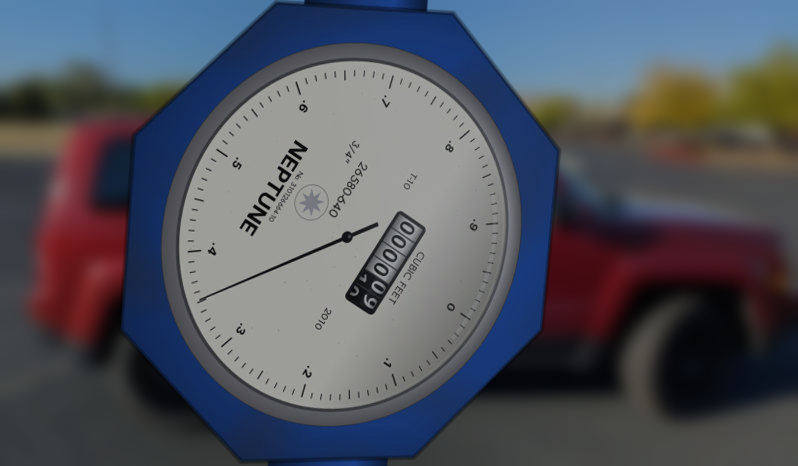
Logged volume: {"value": 9.35, "unit": "ft³"}
